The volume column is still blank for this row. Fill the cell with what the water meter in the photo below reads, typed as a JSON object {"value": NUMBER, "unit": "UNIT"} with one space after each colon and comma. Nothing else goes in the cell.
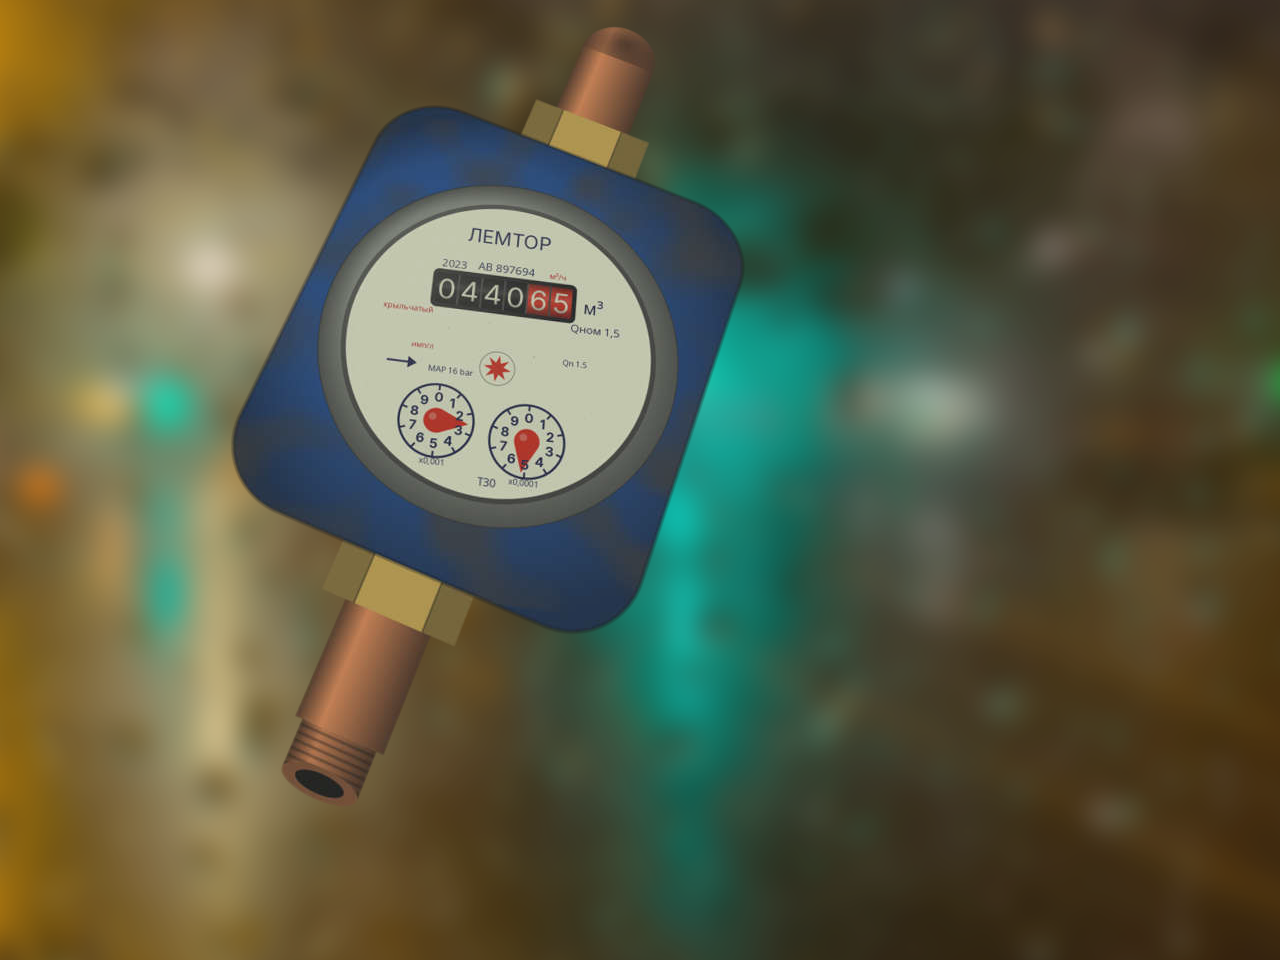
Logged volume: {"value": 440.6525, "unit": "m³"}
